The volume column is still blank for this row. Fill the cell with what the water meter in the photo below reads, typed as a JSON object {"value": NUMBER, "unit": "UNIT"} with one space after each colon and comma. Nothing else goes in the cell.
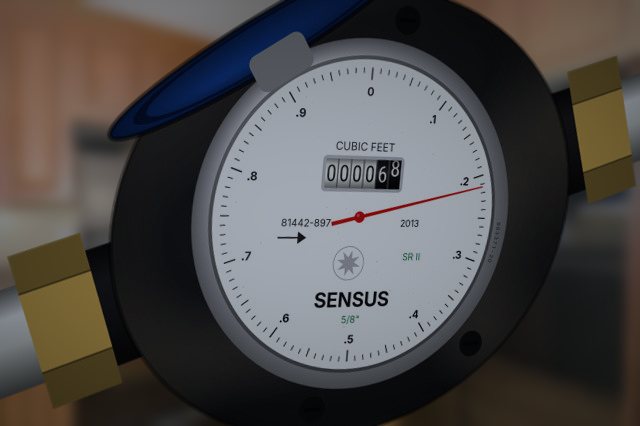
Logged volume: {"value": 68.21, "unit": "ft³"}
